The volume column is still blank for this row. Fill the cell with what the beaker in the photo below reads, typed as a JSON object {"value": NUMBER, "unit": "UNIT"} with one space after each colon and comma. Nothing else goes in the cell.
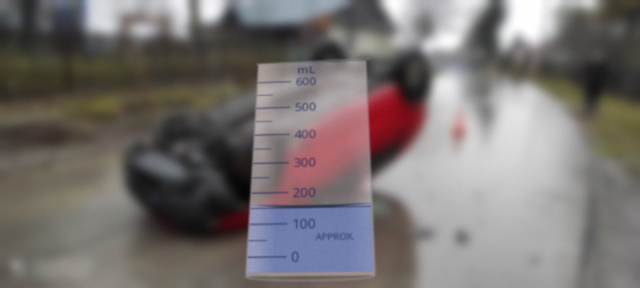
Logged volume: {"value": 150, "unit": "mL"}
